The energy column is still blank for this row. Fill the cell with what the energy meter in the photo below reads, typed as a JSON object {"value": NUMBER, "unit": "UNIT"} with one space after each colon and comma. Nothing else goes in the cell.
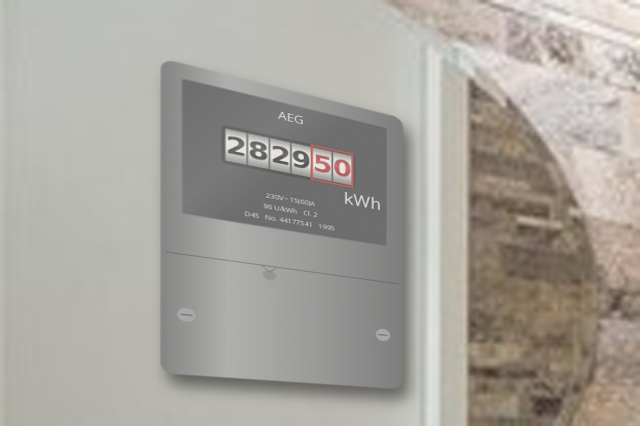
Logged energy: {"value": 2829.50, "unit": "kWh"}
